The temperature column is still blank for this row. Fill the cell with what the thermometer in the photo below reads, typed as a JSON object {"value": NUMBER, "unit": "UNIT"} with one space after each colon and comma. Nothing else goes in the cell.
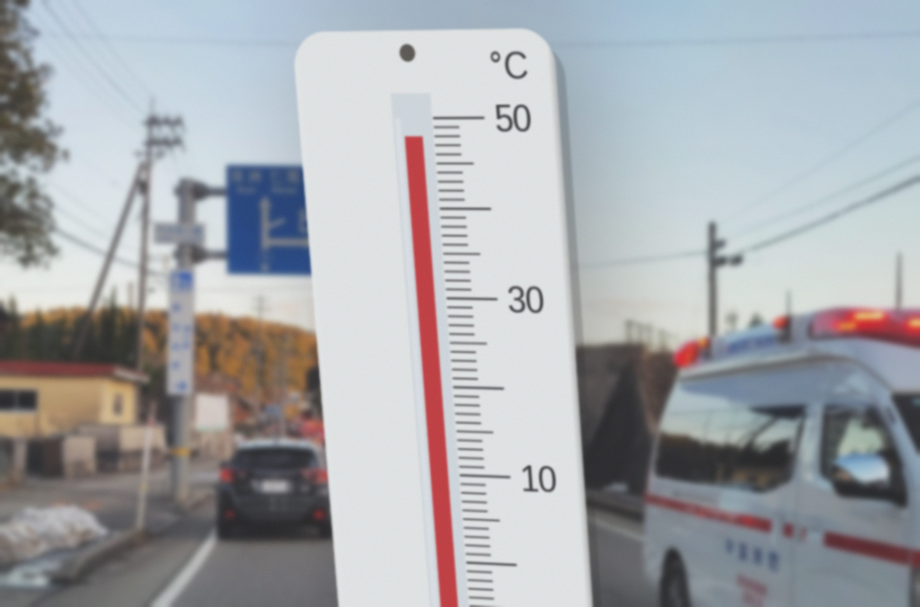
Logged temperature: {"value": 48, "unit": "°C"}
